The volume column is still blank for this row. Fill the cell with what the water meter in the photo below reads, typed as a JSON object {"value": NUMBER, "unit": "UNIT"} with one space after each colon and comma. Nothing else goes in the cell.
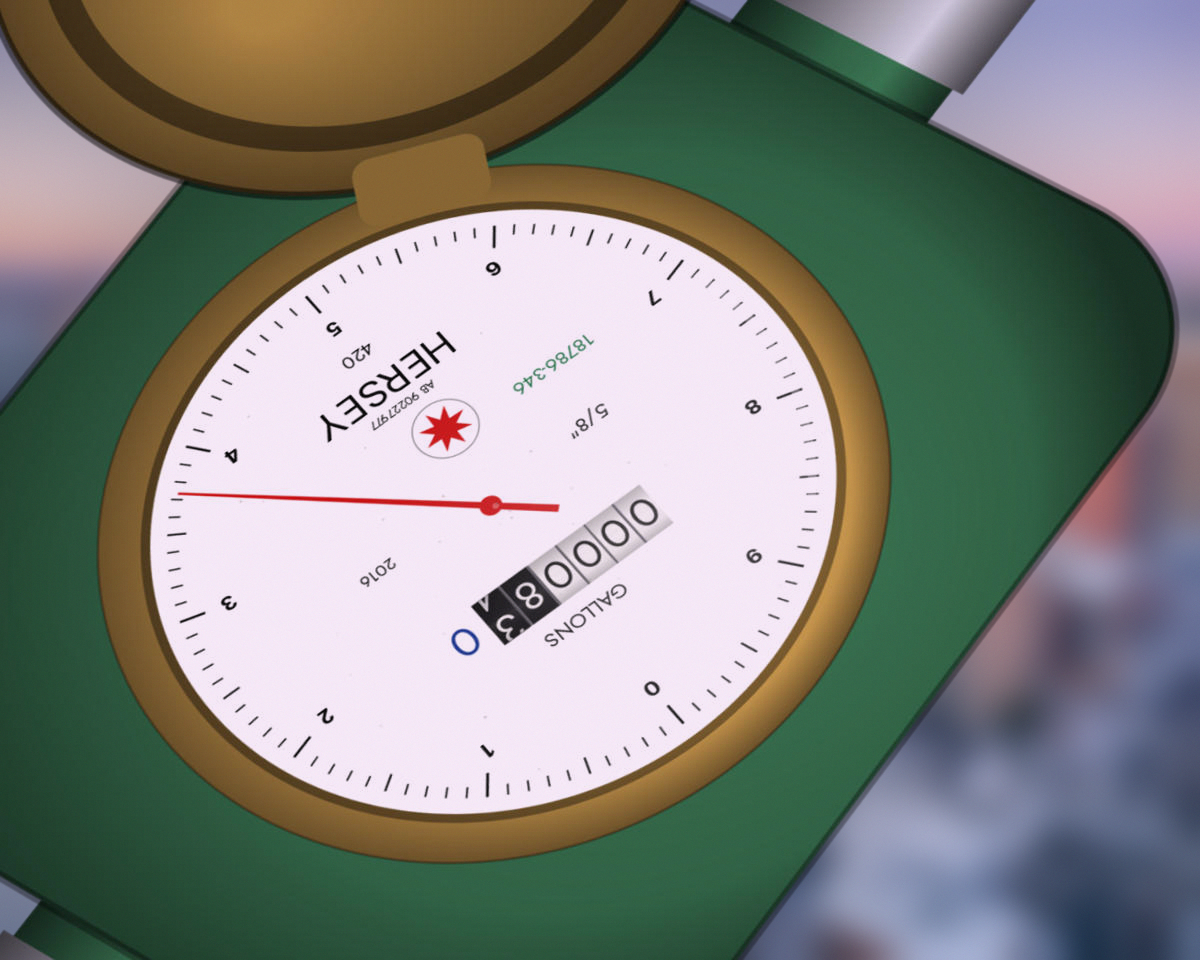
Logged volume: {"value": 833.7, "unit": "gal"}
